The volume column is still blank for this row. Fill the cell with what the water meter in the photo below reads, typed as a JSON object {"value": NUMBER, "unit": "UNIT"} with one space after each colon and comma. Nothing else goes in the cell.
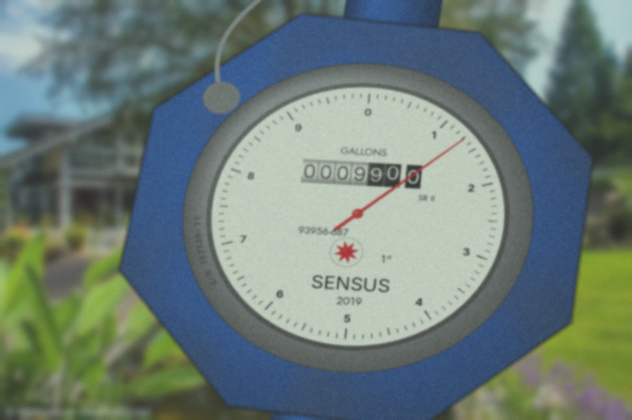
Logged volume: {"value": 9901.3, "unit": "gal"}
